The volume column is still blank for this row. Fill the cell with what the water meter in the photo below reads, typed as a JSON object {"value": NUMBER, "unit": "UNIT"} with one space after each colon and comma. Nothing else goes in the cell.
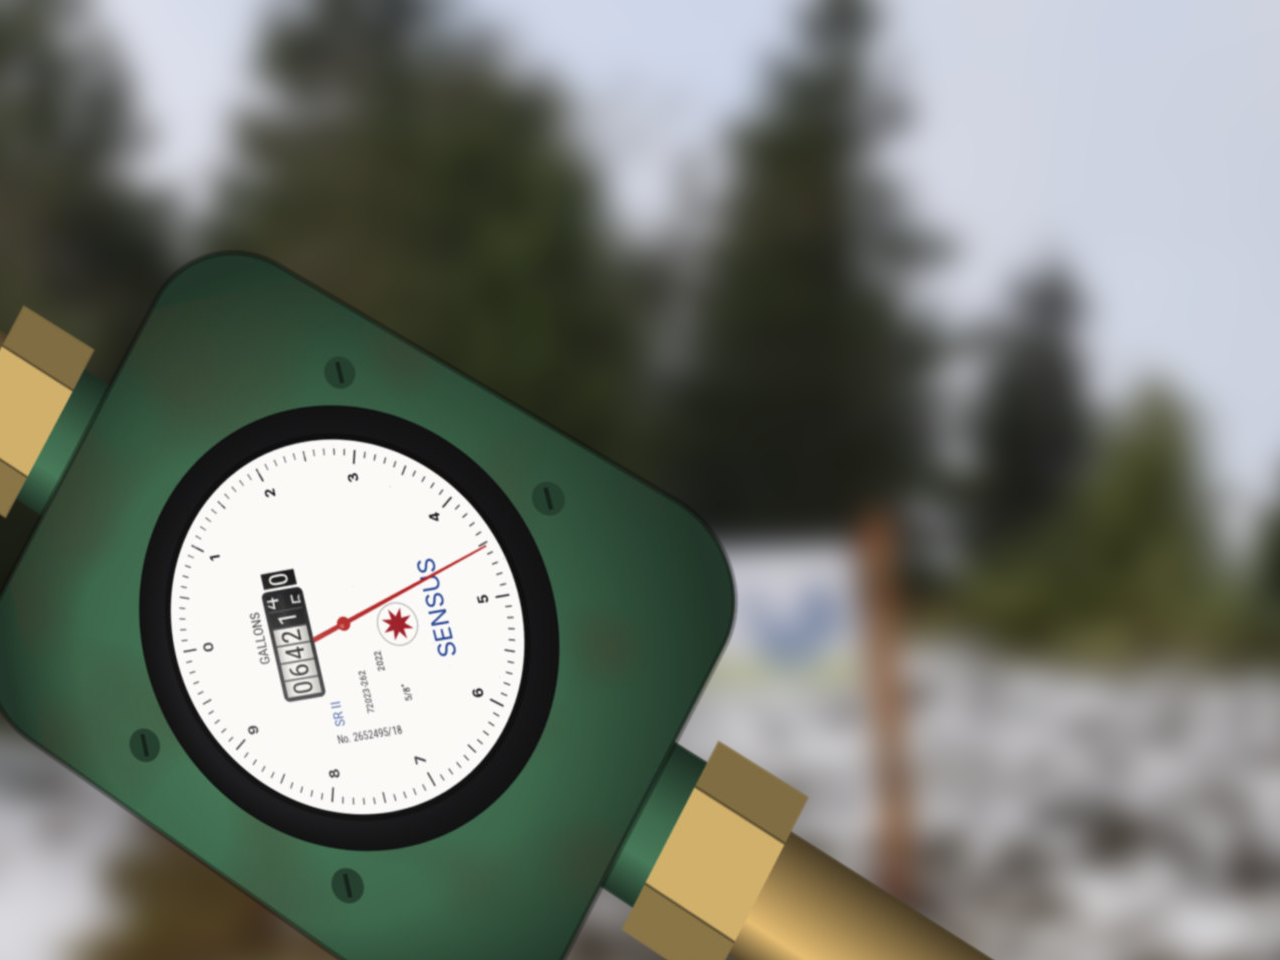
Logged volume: {"value": 642144.5, "unit": "gal"}
